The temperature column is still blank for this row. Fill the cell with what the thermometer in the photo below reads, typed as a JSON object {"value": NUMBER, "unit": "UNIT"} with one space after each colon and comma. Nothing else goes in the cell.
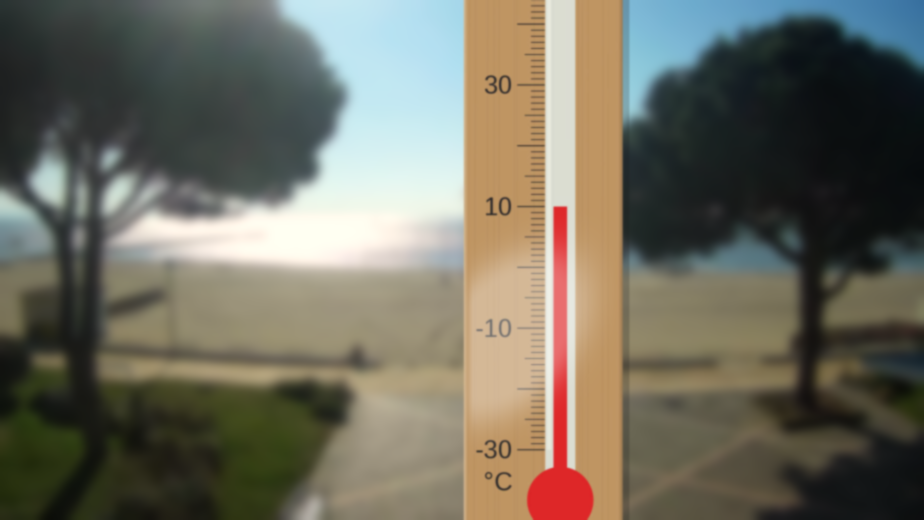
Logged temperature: {"value": 10, "unit": "°C"}
